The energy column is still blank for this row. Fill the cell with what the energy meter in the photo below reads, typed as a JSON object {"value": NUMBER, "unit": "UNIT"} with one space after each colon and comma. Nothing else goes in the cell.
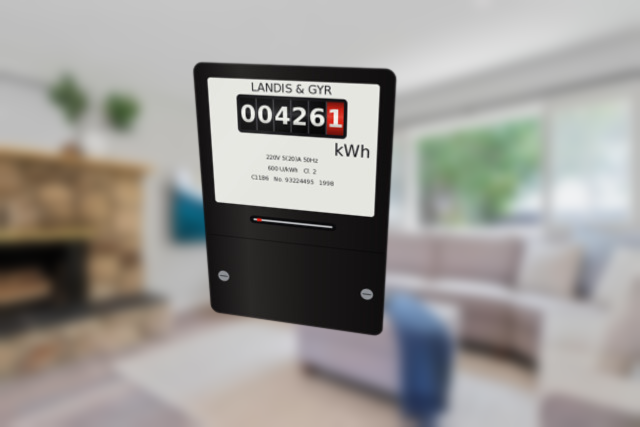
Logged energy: {"value": 426.1, "unit": "kWh"}
